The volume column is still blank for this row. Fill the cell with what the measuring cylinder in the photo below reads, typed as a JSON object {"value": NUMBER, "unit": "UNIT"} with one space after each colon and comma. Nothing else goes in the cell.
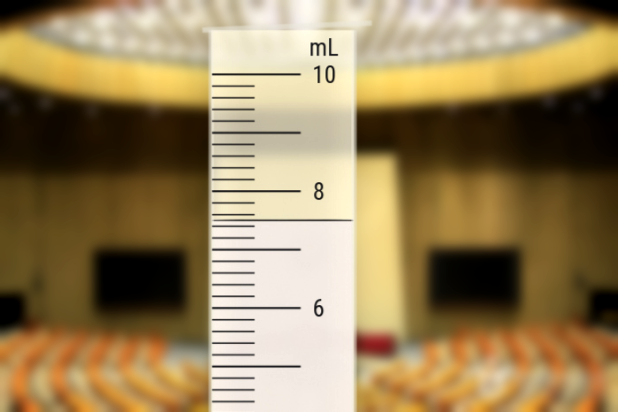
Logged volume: {"value": 7.5, "unit": "mL"}
